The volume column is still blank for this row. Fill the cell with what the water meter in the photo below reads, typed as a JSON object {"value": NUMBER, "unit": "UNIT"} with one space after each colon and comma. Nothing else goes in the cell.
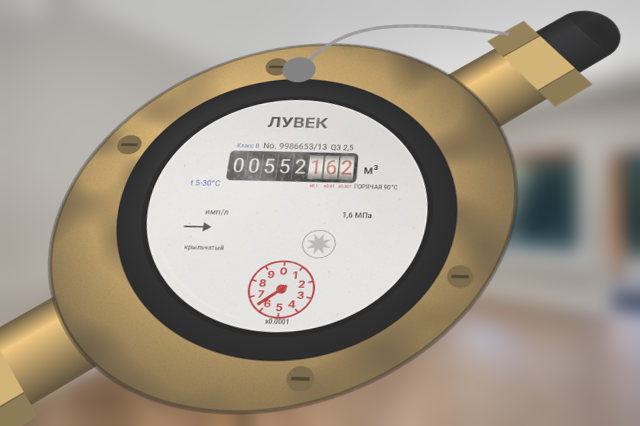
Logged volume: {"value": 552.1626, "unit": "m³"}
